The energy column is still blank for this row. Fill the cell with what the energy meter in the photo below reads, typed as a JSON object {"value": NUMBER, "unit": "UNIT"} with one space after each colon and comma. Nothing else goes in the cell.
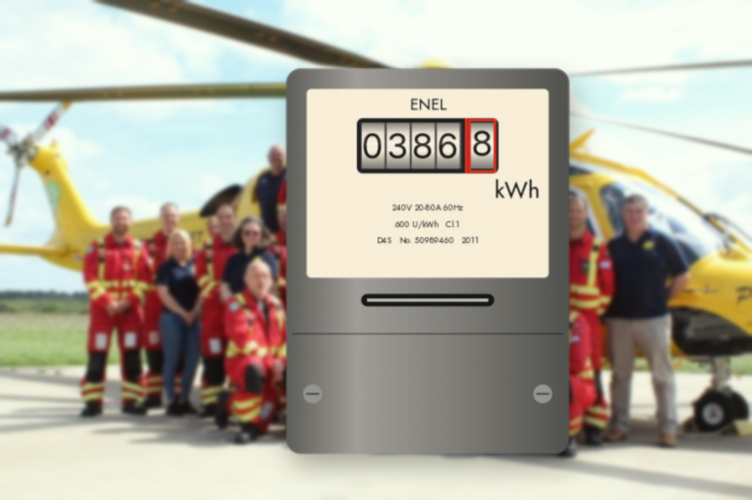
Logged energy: {"value": 386.8, "unit": "kWh"}
